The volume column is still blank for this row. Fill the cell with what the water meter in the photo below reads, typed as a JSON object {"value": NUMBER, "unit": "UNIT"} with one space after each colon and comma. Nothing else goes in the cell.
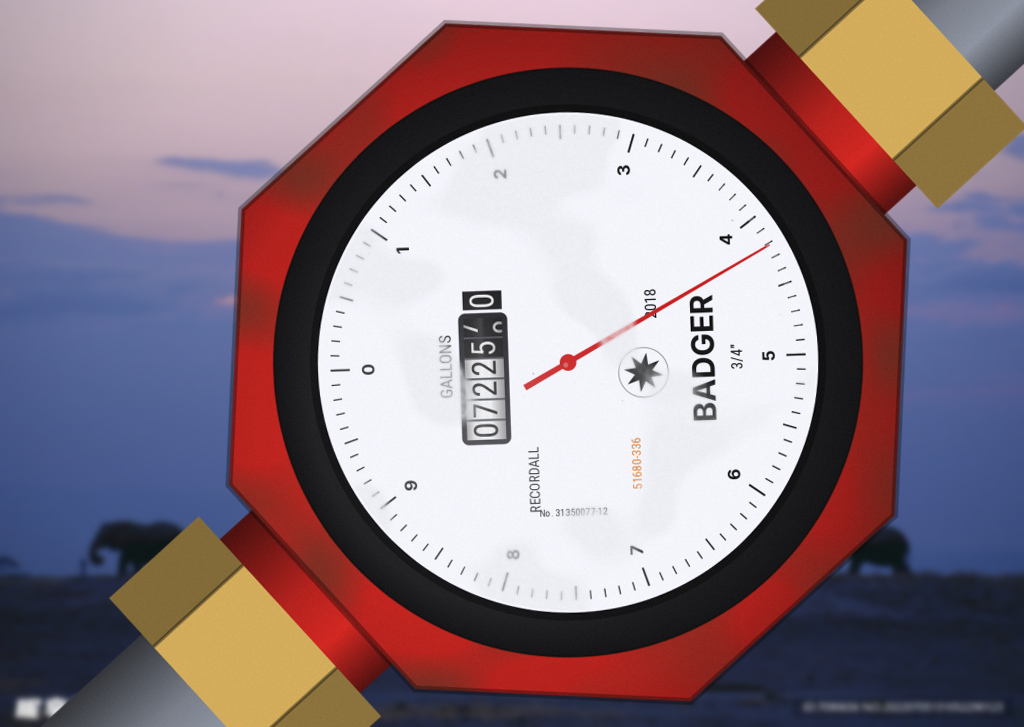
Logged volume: {"value": 722574.2, "unit": "gal"}
